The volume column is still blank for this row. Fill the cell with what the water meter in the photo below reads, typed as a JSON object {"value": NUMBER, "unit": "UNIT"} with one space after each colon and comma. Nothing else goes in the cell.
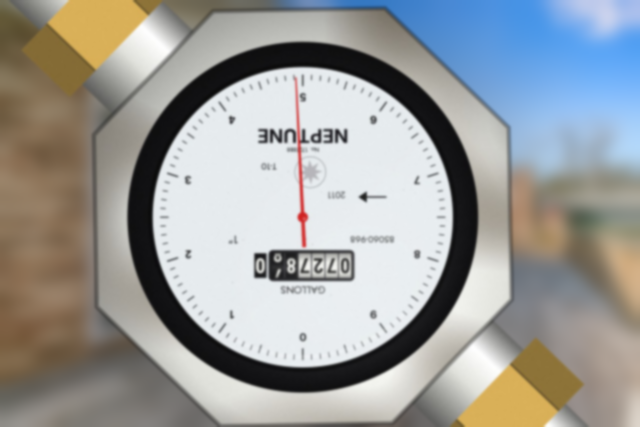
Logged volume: {"value": 727874.9, "unit": "gal"}
